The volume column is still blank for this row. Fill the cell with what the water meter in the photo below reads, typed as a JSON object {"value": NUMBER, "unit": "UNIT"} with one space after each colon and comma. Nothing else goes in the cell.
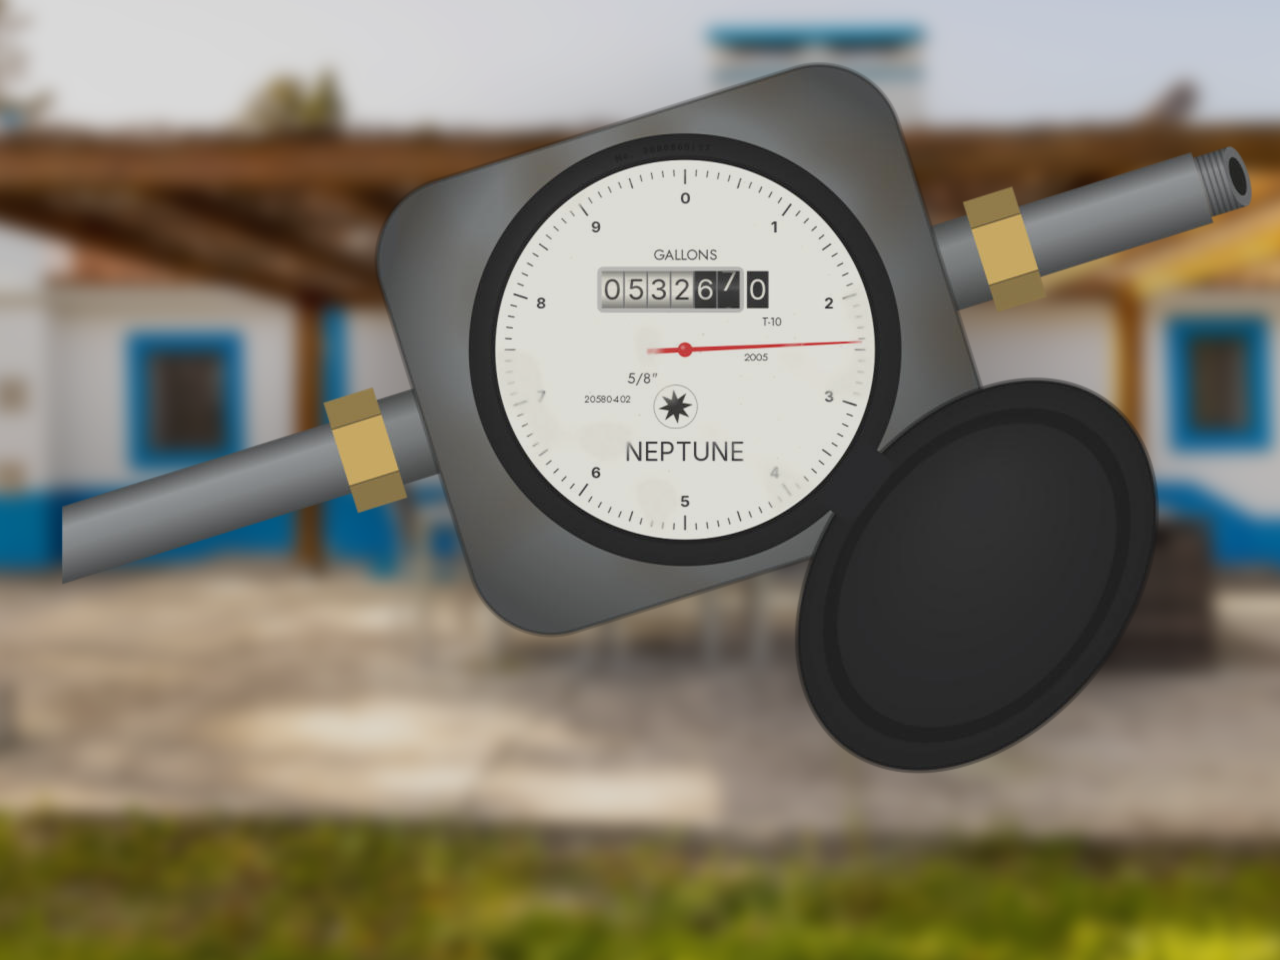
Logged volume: {"value": 532672.4, "unit": "gal"}
